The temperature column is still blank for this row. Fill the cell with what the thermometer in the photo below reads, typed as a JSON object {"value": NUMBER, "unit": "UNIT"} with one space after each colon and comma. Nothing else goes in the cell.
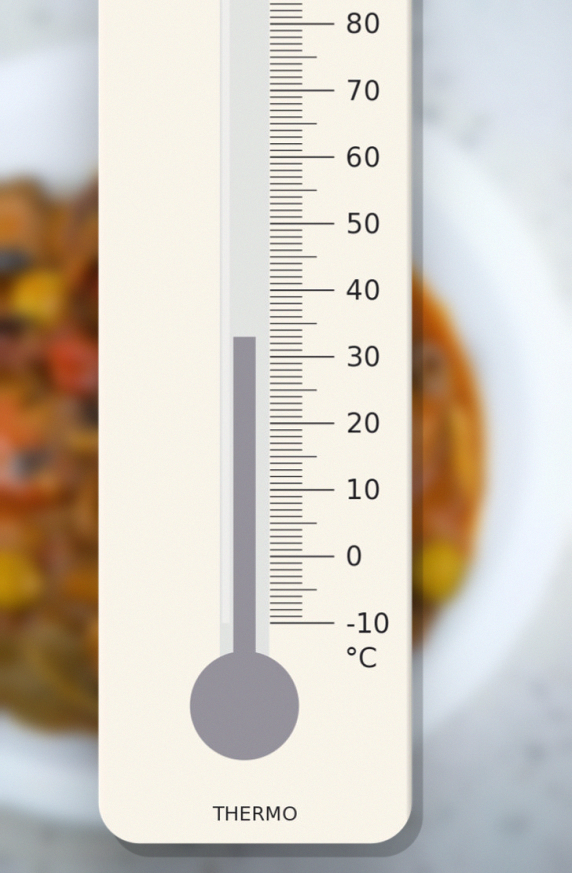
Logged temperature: {"value": 33, "unit": "°C"}
